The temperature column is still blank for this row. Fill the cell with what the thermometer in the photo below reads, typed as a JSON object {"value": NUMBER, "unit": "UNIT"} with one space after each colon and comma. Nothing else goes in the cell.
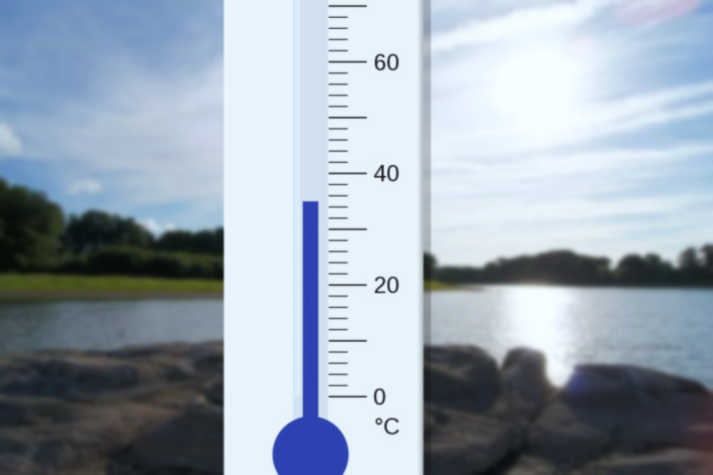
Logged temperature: {"value": 35, "unit": "°C"}
